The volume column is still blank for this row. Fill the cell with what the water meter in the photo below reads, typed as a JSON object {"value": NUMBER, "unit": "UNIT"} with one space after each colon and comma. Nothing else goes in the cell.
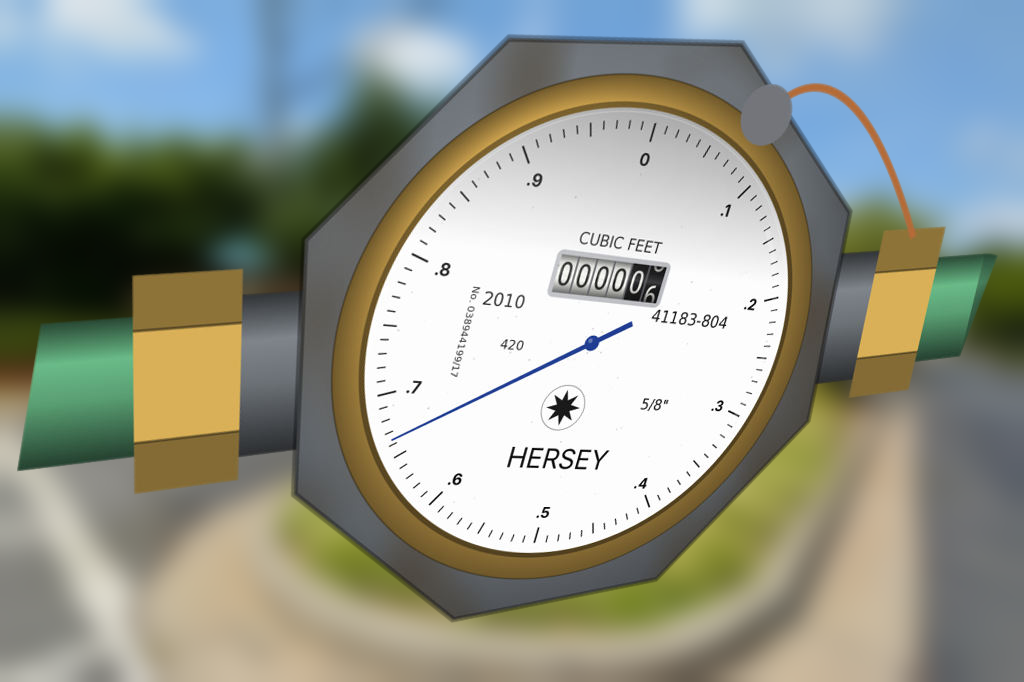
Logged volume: {"value": 5.66, "unit": "ft³"}
